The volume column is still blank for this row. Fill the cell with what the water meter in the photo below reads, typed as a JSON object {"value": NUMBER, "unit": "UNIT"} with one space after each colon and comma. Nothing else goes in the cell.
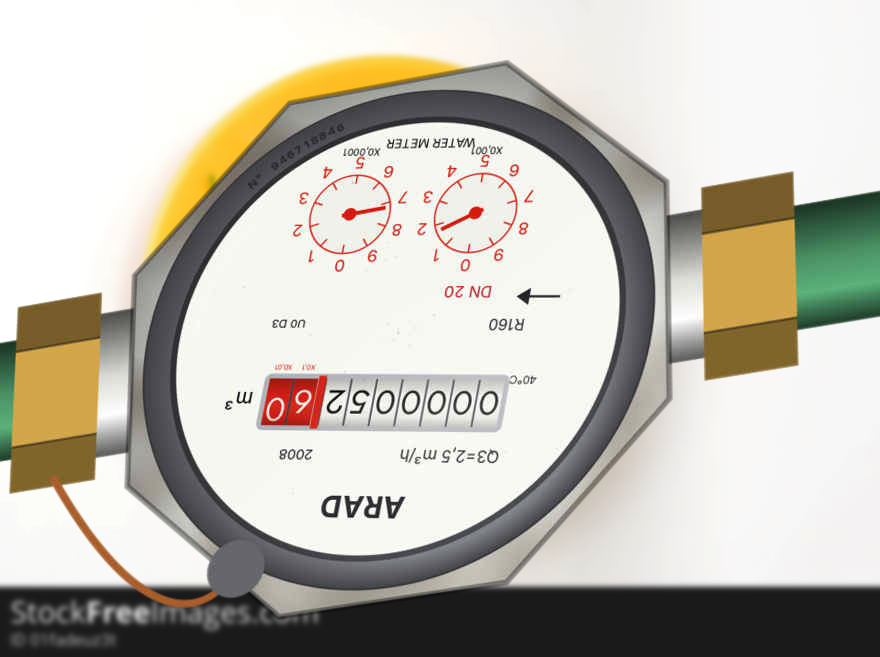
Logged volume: {"value": 52.6017, "unit": "m³"}
